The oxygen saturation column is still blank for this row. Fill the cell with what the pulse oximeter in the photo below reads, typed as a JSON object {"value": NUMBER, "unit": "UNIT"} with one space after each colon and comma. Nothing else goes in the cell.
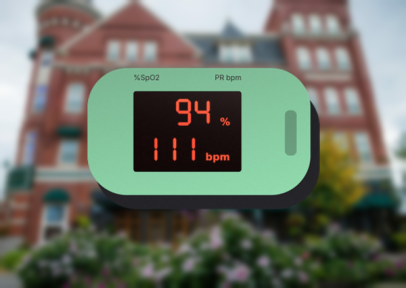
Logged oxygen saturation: {"value": 94, "unit": "%"}
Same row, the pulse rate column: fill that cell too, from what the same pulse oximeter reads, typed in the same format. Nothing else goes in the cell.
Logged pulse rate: {"value": 111, "unit": "bpm"}
